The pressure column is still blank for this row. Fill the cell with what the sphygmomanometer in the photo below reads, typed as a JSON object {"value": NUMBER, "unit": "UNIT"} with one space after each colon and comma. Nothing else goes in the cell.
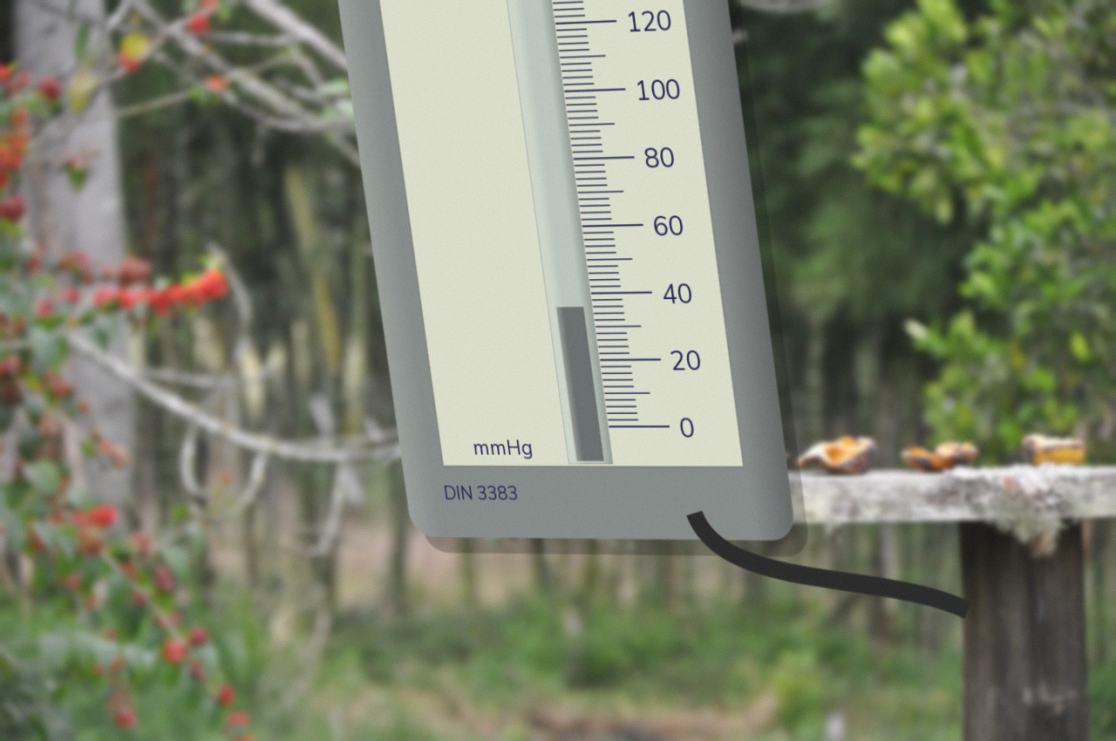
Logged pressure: {"value": 36, "unit": "mmHg"}
